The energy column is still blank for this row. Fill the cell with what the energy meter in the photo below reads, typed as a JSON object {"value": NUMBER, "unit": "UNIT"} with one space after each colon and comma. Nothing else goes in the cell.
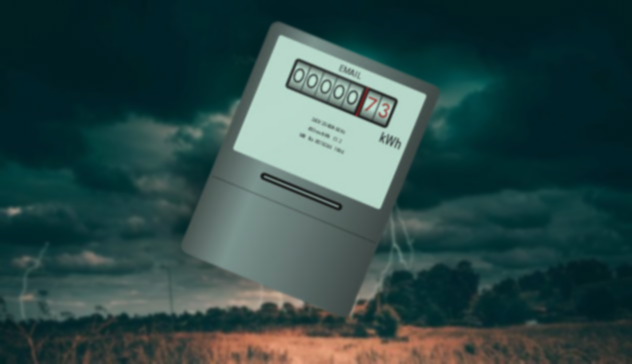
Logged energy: {"value": 0.73, "unit": "kWh"}
